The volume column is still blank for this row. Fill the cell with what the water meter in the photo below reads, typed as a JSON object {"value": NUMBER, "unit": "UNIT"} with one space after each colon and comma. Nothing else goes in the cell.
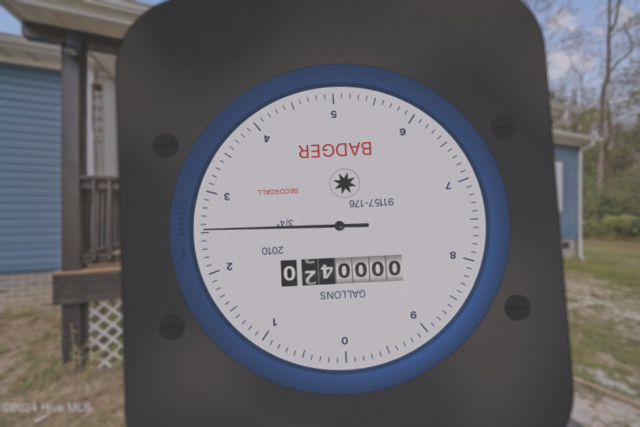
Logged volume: {"value": 422.5, "unit": "gal"}
